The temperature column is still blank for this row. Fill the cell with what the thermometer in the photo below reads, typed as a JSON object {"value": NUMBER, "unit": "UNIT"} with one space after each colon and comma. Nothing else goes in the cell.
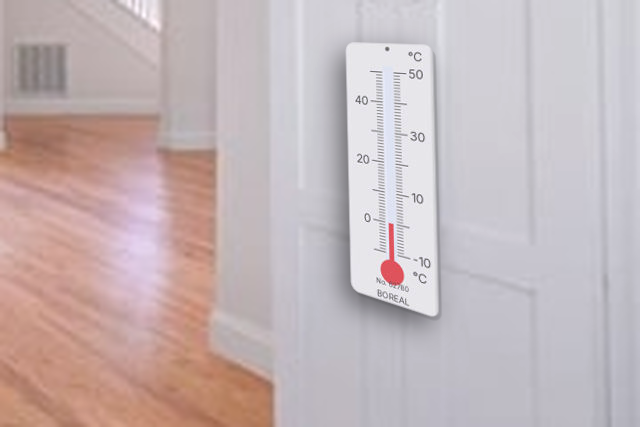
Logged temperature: {"value": 0, "unit": "°C"}
